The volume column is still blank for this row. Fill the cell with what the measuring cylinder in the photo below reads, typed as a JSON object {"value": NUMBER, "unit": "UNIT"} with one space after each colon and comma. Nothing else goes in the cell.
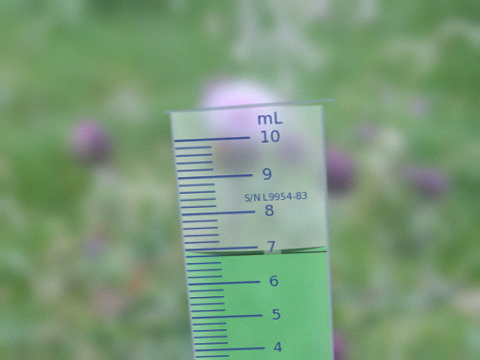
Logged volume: {"value": 6.8, "unit": "mL"}
